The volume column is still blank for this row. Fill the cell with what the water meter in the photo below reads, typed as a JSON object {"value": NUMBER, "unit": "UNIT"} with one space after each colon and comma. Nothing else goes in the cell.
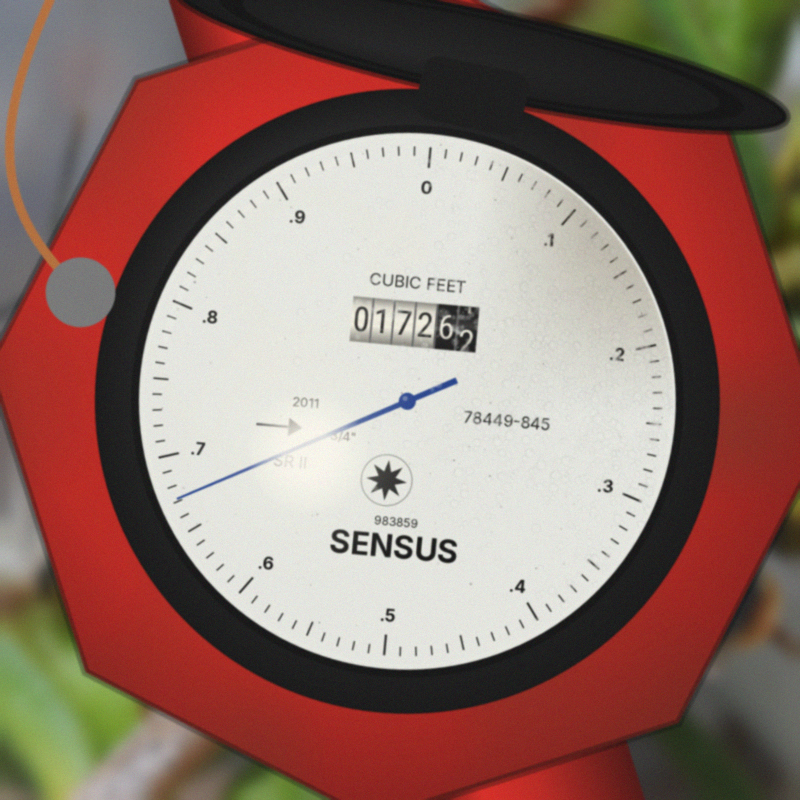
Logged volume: {"value": 17261.67, "unit": "ft³"}
